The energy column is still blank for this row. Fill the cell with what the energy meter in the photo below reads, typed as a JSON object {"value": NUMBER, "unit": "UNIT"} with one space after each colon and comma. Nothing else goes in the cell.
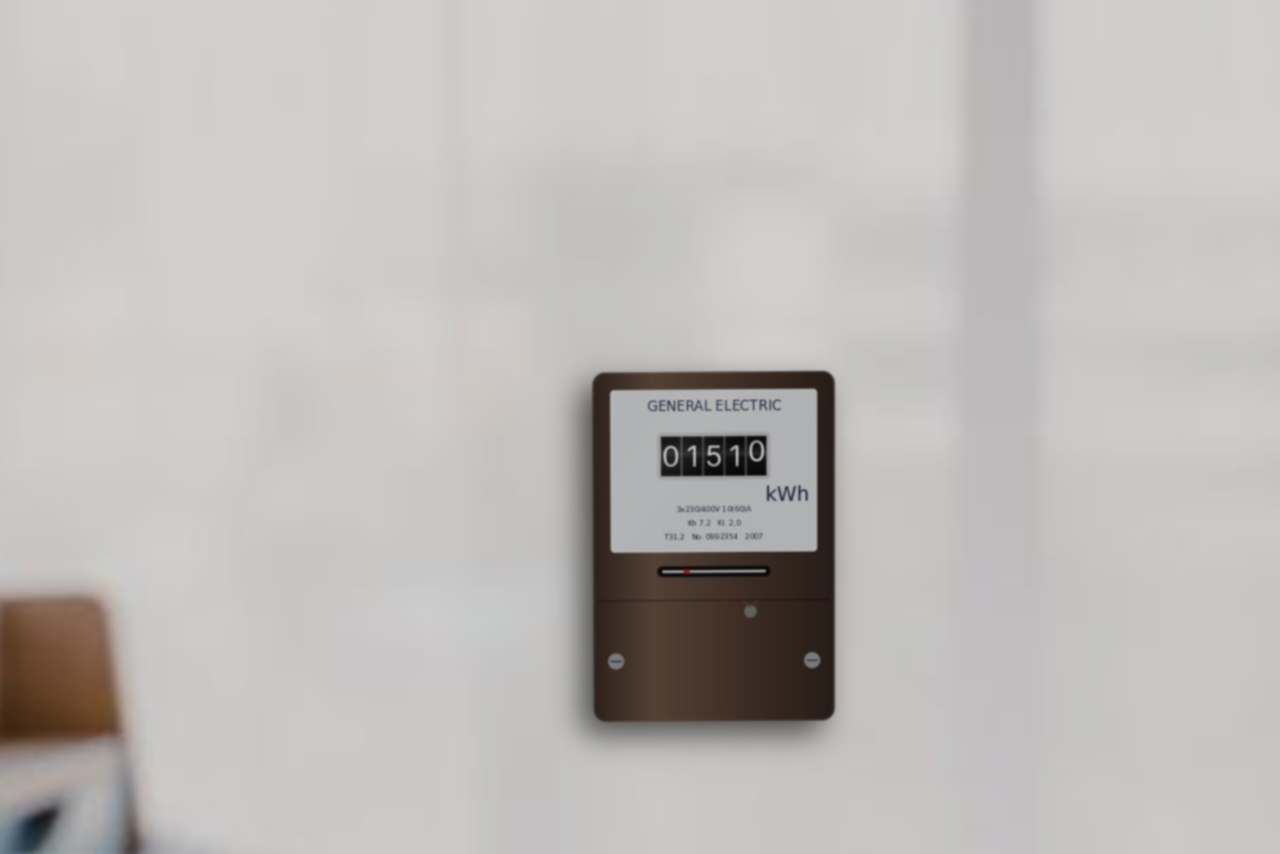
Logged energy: {"value": 1510, "unit": "kWh"}
